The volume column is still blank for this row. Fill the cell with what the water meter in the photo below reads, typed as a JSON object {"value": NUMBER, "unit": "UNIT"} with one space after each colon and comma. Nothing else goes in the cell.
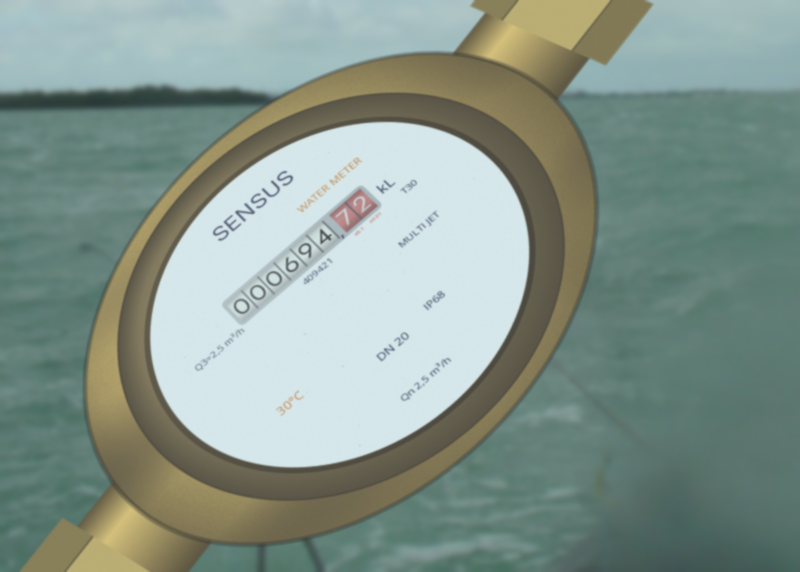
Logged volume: {"value": 694.72, "unit": "kL"}
